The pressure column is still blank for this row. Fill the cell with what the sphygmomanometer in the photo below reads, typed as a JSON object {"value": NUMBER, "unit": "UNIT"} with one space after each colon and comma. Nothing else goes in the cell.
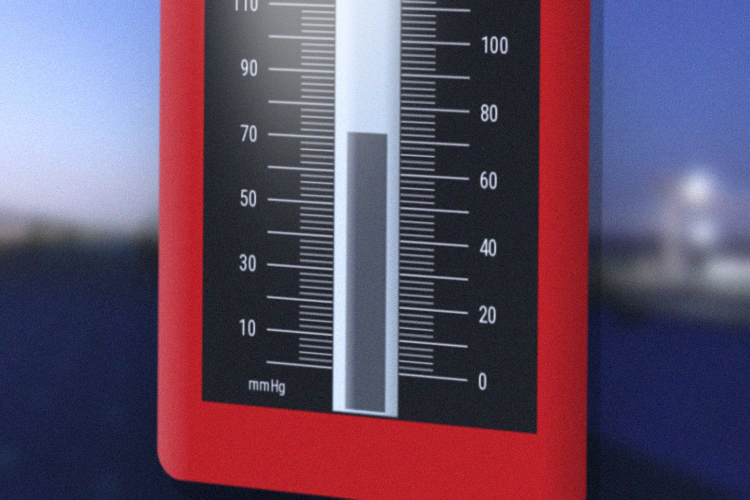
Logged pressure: {"value": 72, "unit": "mmHg"}
